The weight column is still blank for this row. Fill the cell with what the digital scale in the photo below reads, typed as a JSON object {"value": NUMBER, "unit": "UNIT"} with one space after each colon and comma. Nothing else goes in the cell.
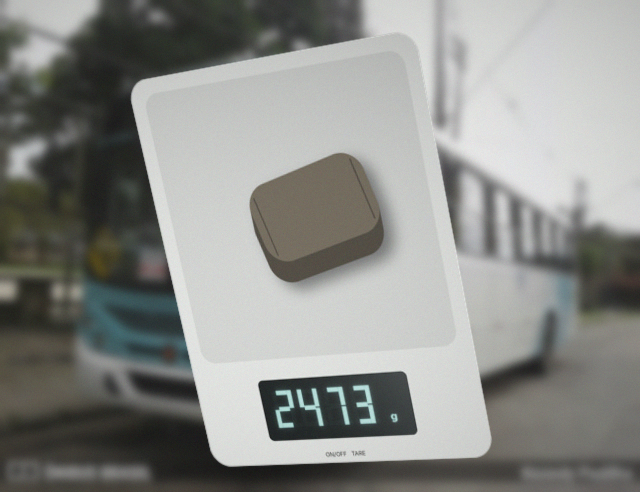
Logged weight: {"value": 2473, "unit": "g"}
